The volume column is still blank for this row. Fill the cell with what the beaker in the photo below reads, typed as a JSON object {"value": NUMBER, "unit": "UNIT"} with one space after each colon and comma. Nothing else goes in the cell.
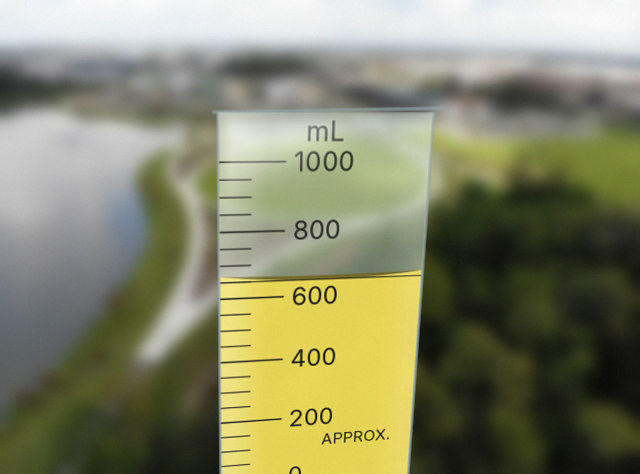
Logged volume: {"value": 650, "unit": "mL"}
